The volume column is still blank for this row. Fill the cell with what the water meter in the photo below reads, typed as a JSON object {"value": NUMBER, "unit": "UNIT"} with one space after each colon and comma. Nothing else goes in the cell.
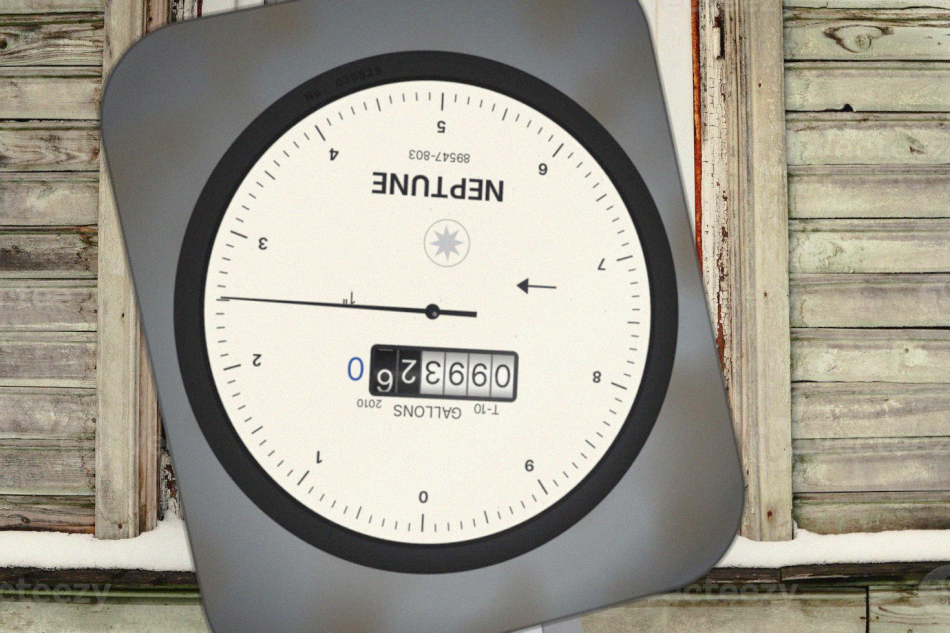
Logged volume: {"value": 993262.5, "unit": "gal"}
